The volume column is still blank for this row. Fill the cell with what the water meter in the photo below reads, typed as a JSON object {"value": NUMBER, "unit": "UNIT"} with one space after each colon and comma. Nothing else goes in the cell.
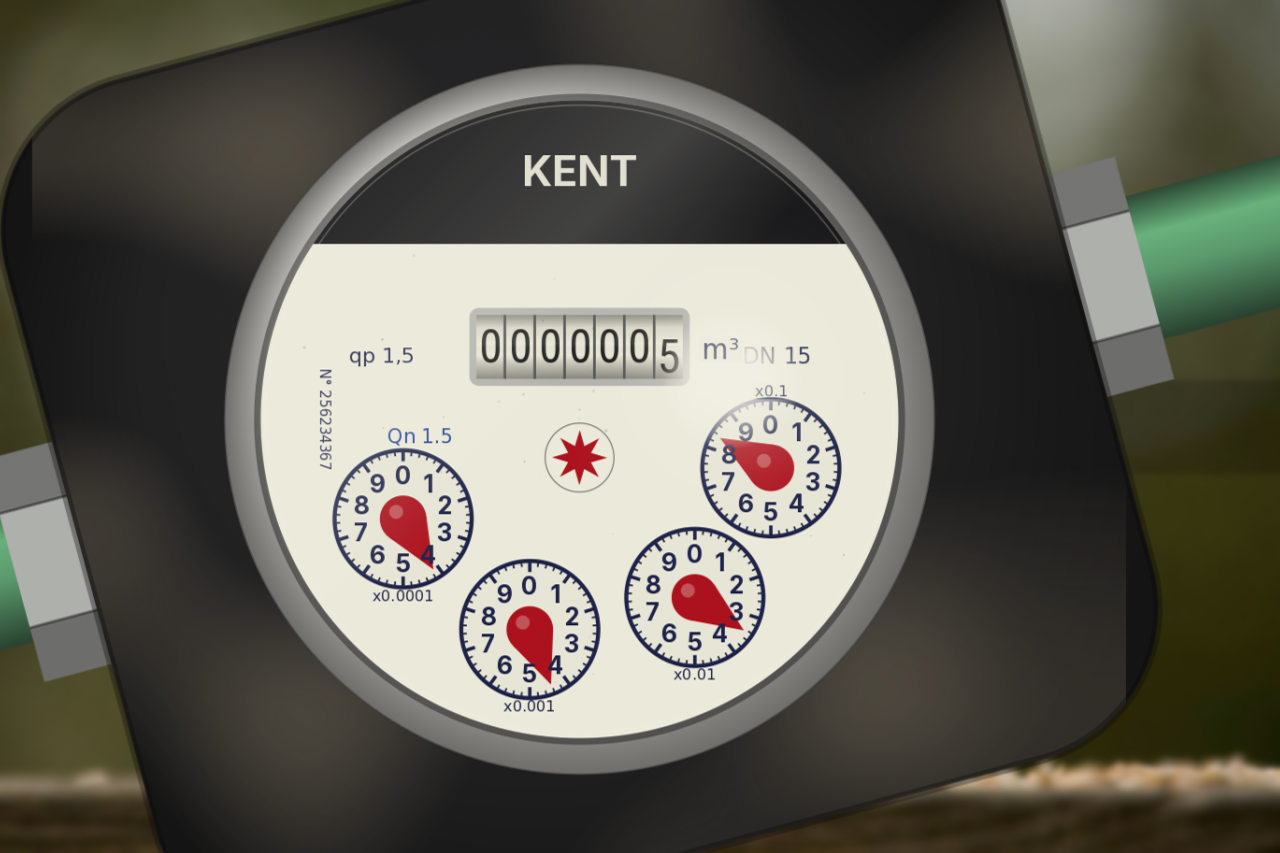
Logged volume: {"value": 4.8344, "unit": "m³"}
